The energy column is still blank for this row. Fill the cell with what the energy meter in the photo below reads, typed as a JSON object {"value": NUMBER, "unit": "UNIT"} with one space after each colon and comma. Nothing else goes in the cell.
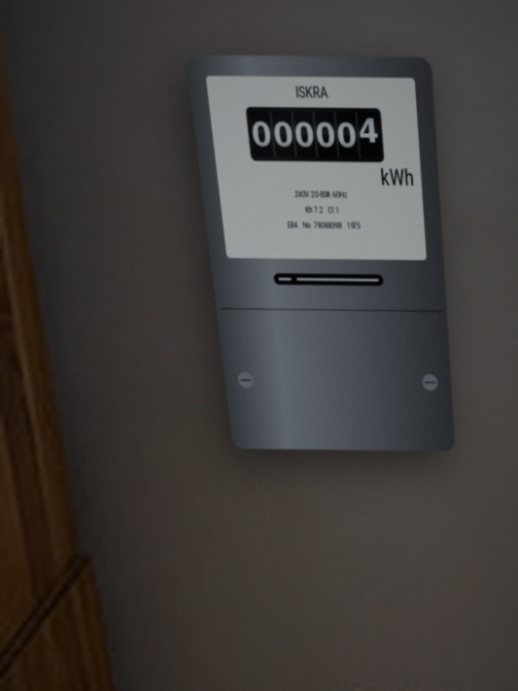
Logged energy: {"value": 4, "unit": "kWh"}
